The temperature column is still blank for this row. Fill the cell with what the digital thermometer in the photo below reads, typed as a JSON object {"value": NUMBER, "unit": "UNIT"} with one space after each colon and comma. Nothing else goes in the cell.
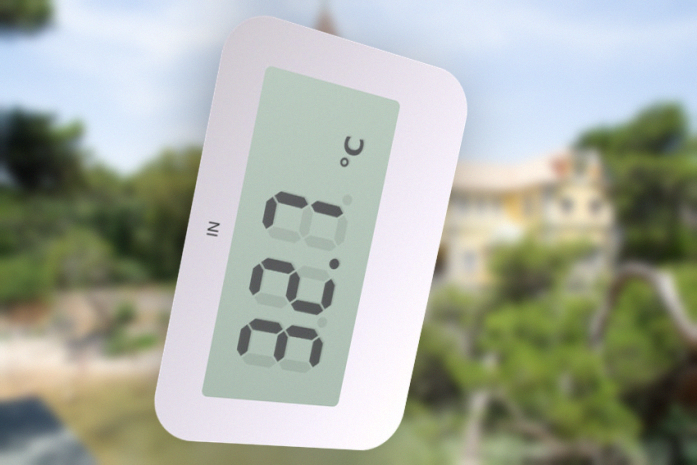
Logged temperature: {"value": 32.7, "unit": "°C"}
